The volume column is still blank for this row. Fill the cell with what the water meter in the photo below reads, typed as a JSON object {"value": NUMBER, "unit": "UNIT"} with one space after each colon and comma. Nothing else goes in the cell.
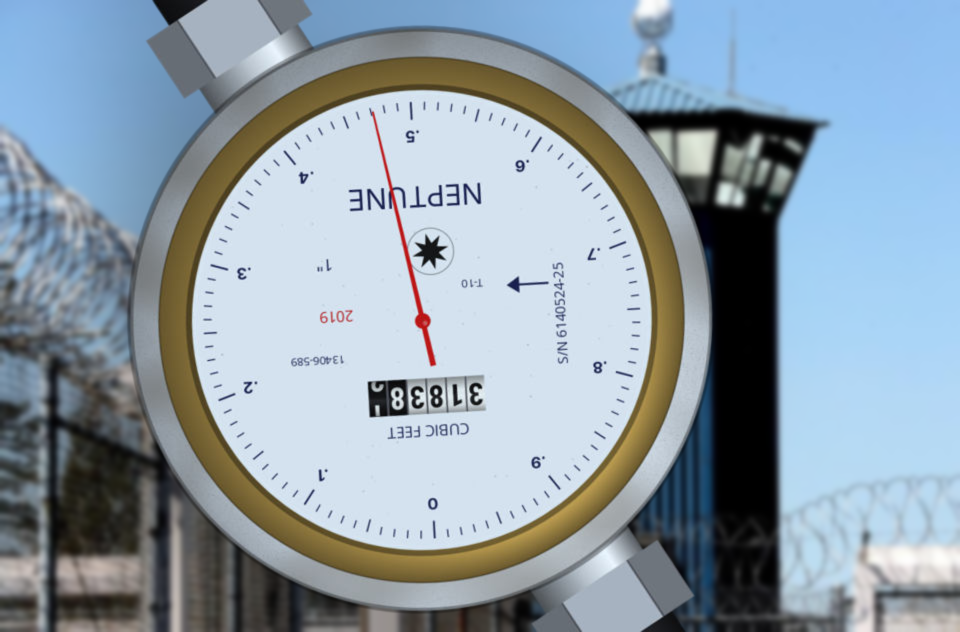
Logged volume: {"value": 318381.47, "unit": "ft³"}
